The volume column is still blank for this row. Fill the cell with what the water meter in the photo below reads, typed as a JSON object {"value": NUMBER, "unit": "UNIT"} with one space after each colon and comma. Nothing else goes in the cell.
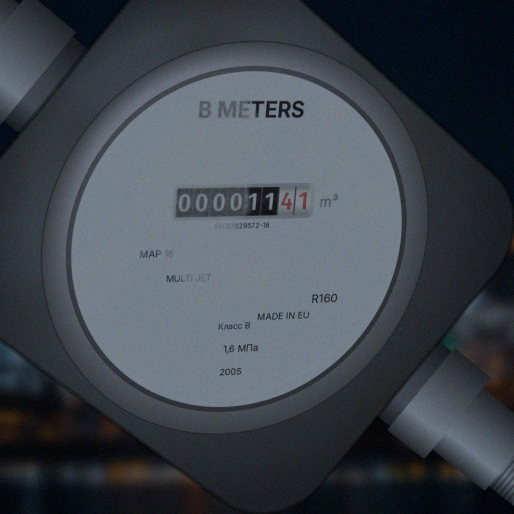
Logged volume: {"value": 11.41, "unit": "m³"}
